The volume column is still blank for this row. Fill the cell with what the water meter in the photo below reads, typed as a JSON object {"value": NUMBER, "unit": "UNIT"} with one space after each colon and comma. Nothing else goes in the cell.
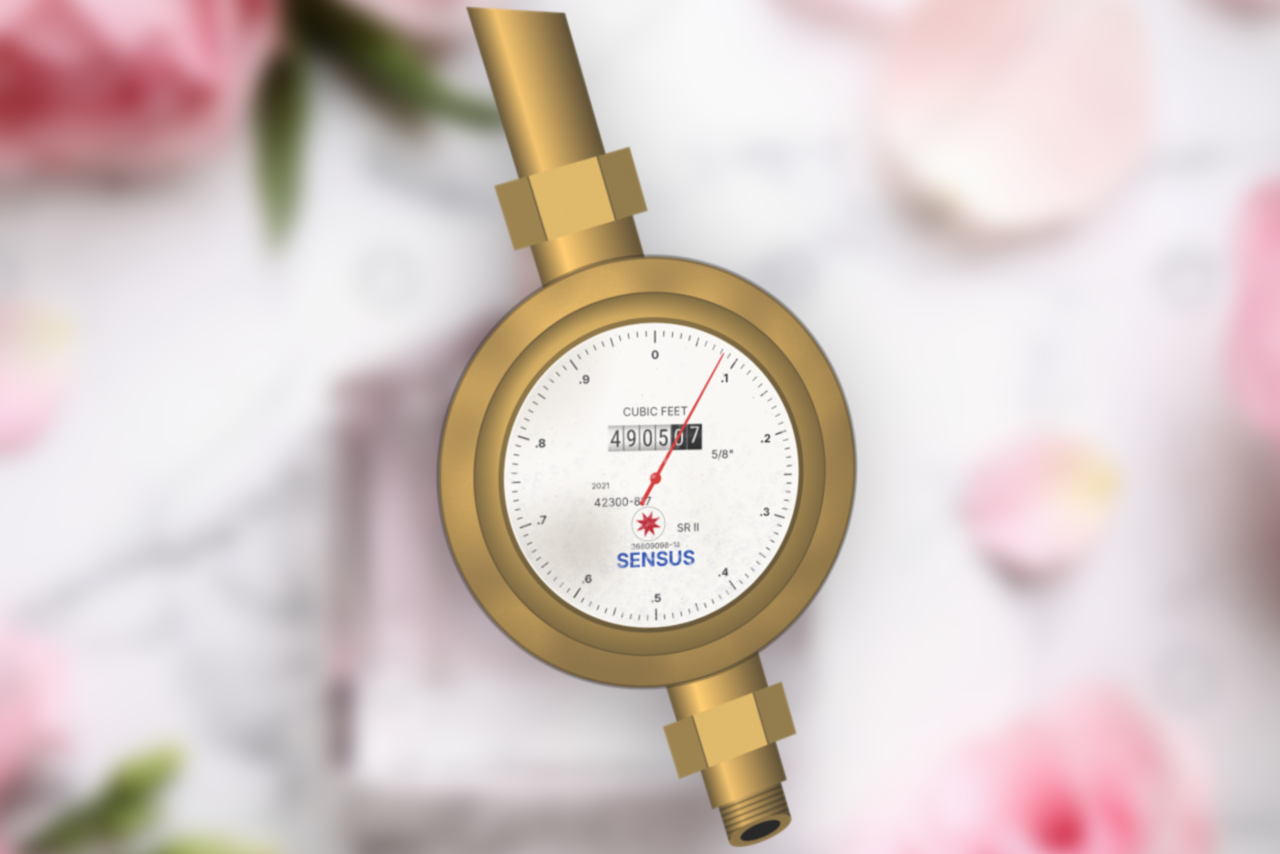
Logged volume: {"value": 490507.08, "unit": "ft³"}
